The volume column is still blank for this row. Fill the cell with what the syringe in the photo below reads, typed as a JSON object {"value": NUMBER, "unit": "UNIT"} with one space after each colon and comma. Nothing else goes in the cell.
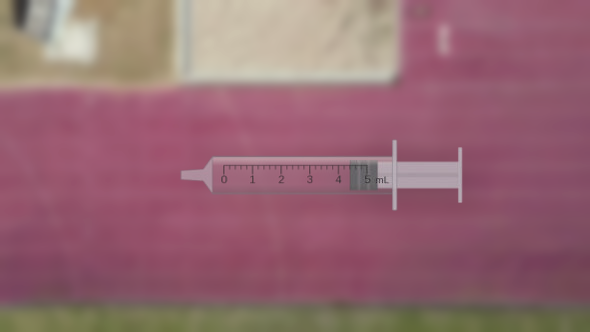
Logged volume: {"value": 4.4, "unit": "mL"}
